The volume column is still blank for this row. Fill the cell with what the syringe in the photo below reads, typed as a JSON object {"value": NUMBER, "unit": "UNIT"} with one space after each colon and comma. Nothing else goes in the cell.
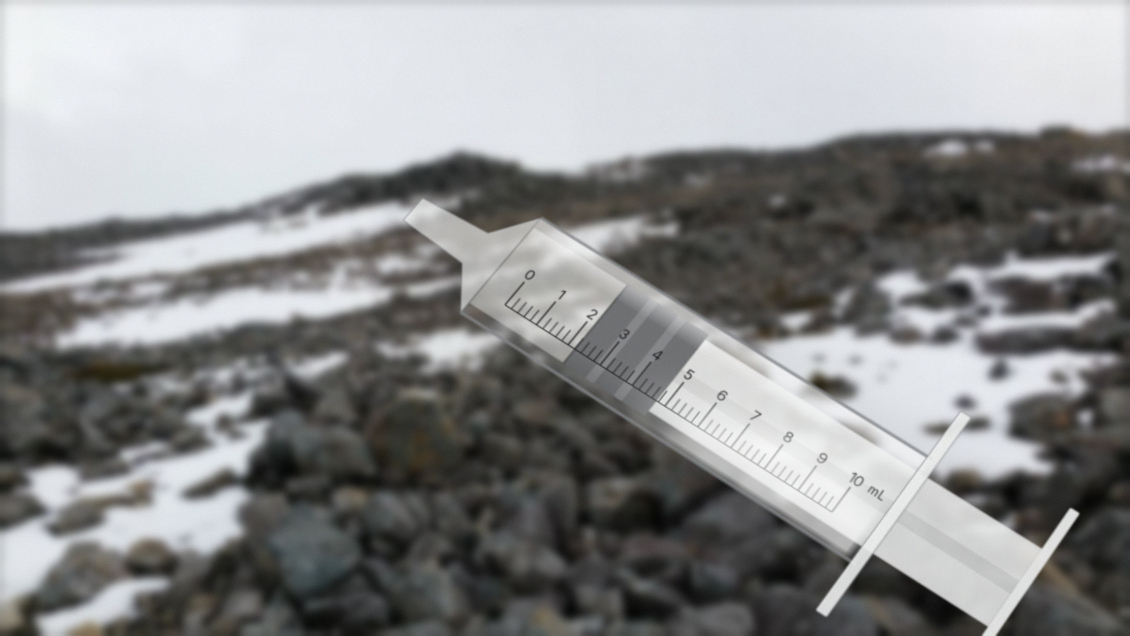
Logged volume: {"value": 2.2, "unit": "mL"}
